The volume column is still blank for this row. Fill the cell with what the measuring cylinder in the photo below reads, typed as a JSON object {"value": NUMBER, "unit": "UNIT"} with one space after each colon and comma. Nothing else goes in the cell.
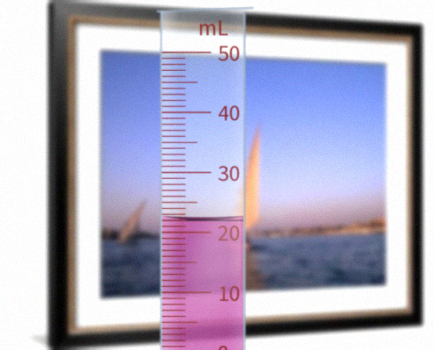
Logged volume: {"value": 22, "unit": "mL"}
